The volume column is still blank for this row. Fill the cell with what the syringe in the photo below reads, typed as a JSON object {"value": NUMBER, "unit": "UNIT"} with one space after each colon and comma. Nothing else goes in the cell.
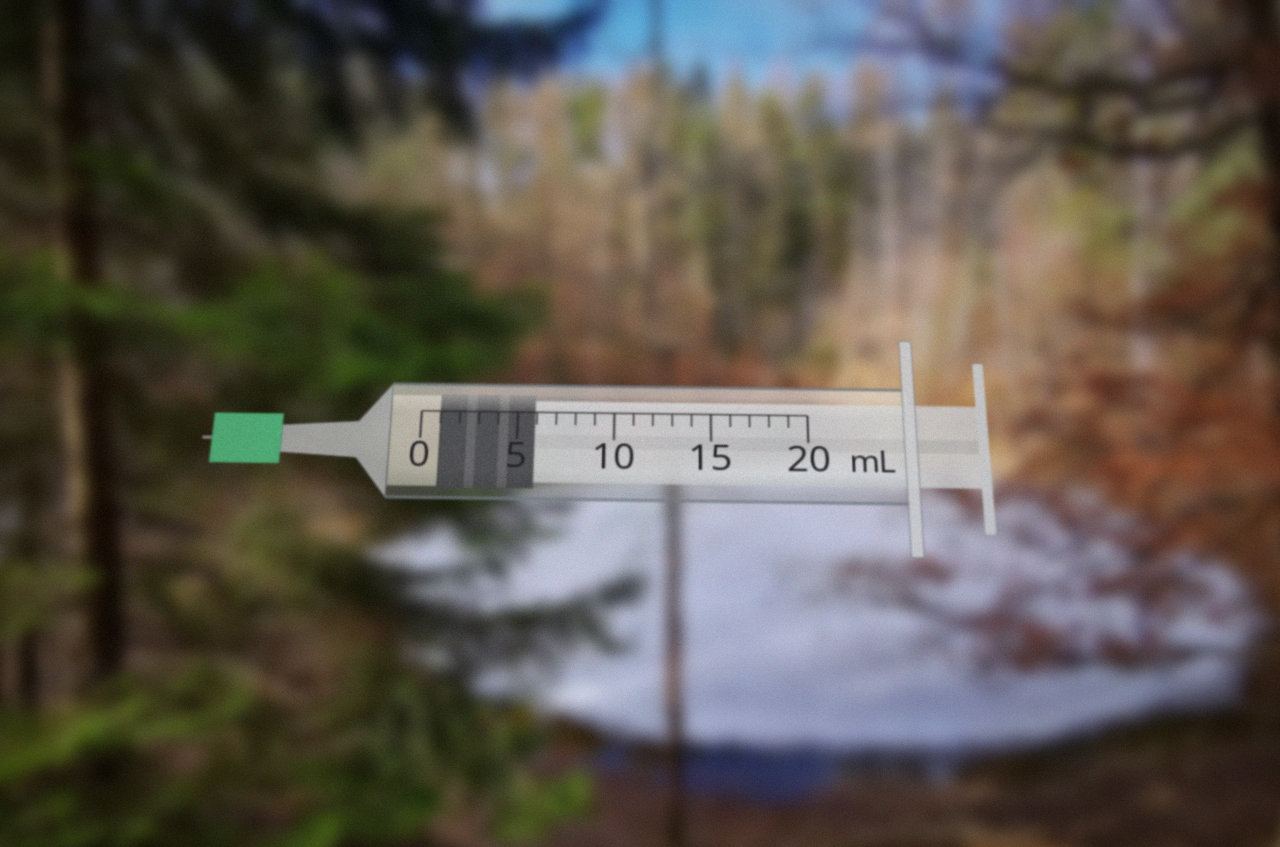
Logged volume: {"value": 1, "unit": "mL"}
